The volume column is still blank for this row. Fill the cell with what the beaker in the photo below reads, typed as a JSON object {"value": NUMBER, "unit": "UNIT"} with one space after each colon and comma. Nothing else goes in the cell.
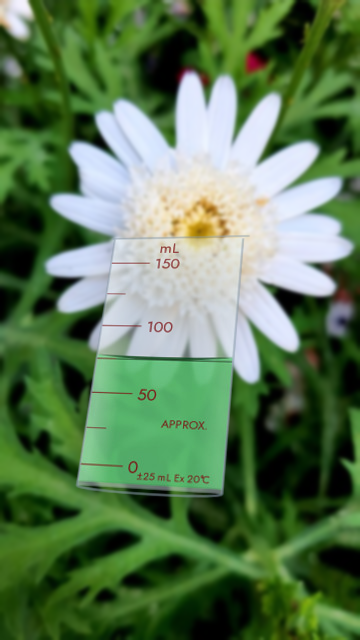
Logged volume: {"value": 75, "unit": "mL"}
